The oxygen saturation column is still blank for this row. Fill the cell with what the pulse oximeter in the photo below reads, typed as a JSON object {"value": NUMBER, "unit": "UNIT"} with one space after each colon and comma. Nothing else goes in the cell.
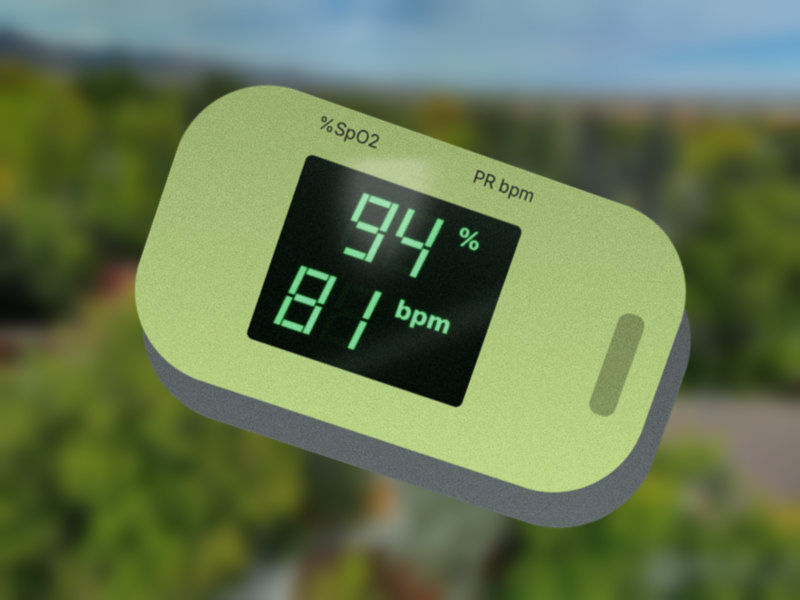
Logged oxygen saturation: {"value": 94, "unit": "%"}
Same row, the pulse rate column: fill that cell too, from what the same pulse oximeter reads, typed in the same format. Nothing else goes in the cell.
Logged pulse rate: {"value": 81, "unit": "bpm"}
